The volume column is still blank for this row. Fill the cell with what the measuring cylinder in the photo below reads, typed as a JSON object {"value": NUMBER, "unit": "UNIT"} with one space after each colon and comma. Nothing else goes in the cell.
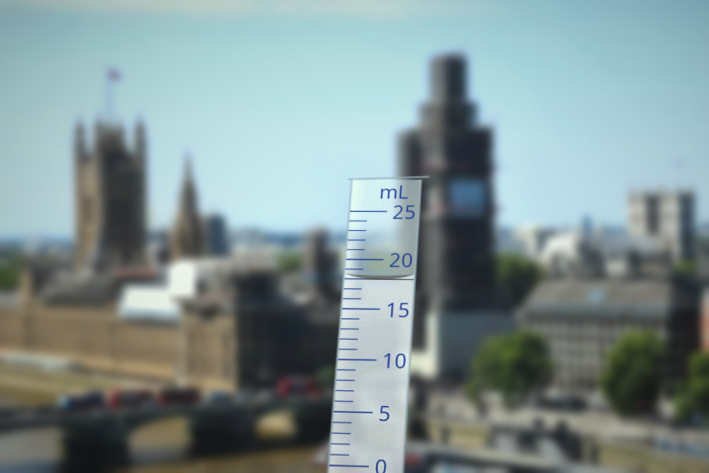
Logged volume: {"value": 18, "unit": "mL"}
